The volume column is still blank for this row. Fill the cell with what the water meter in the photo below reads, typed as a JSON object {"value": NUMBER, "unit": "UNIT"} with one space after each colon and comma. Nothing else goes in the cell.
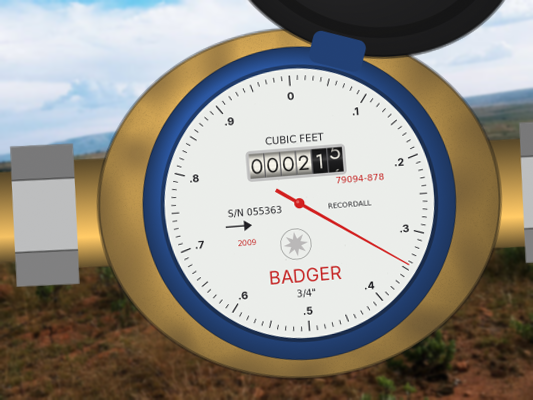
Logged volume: {"value": 215.34, "unit": "ft³"}
